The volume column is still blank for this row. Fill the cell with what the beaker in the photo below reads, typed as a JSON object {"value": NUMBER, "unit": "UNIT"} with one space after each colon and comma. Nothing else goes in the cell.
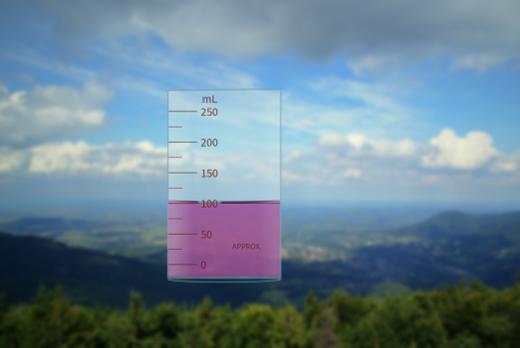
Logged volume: {"value": 100, "unit": "mL"}
